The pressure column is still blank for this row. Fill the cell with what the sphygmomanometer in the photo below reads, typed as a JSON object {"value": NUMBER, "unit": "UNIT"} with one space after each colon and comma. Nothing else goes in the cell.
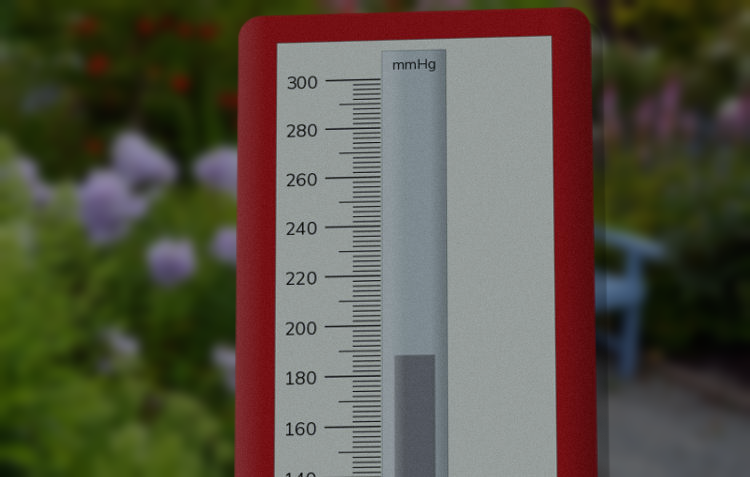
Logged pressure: {"value": 188, "unit": "mmHg"}
